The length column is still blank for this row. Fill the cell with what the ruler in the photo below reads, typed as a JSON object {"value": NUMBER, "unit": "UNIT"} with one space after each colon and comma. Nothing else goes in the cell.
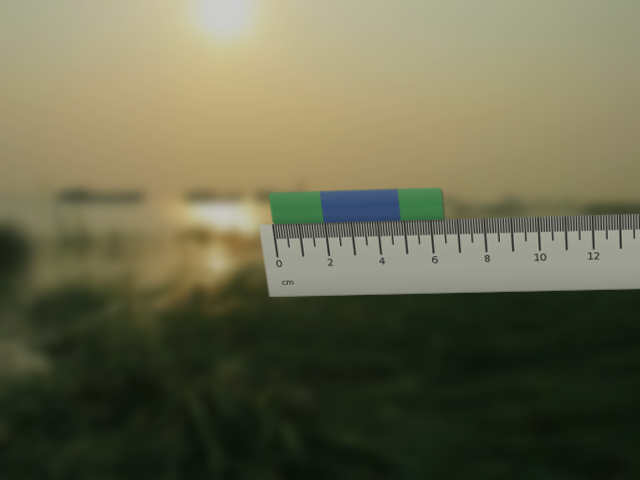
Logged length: {"value": 6.5, "unit": "cm"}
